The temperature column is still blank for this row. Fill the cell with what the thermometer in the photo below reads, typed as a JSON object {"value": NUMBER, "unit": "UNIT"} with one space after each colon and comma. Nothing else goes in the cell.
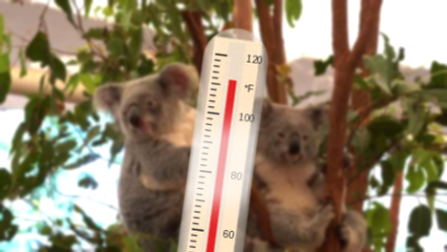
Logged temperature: {"value": 112, "unit": "°F"}
